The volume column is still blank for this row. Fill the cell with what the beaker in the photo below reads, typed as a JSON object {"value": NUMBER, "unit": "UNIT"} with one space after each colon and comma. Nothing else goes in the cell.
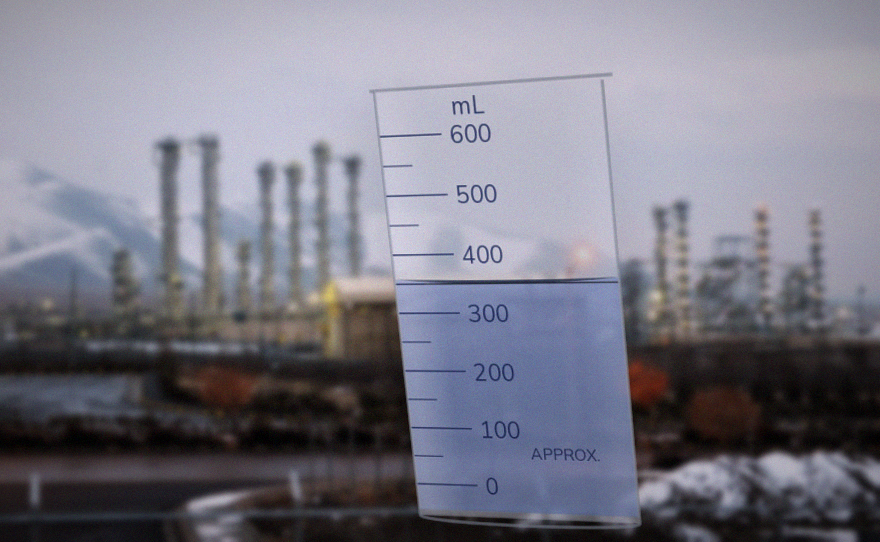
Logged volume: {"value": 350, "unit": "mL"}
